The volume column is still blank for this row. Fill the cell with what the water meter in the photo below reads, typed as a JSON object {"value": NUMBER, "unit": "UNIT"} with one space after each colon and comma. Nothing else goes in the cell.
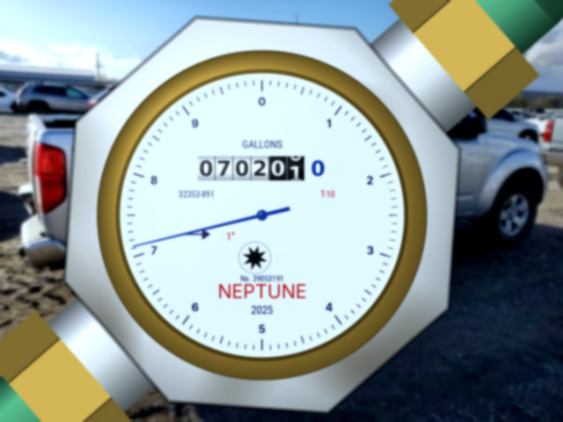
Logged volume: {"value": 702007.1, "unit": "gal"}
